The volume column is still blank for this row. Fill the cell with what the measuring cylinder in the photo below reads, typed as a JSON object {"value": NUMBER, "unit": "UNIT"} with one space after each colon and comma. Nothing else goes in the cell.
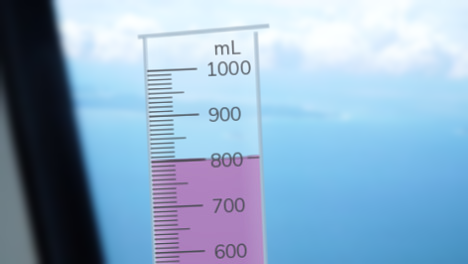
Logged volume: {"value": 800, "unit": "mL"}
